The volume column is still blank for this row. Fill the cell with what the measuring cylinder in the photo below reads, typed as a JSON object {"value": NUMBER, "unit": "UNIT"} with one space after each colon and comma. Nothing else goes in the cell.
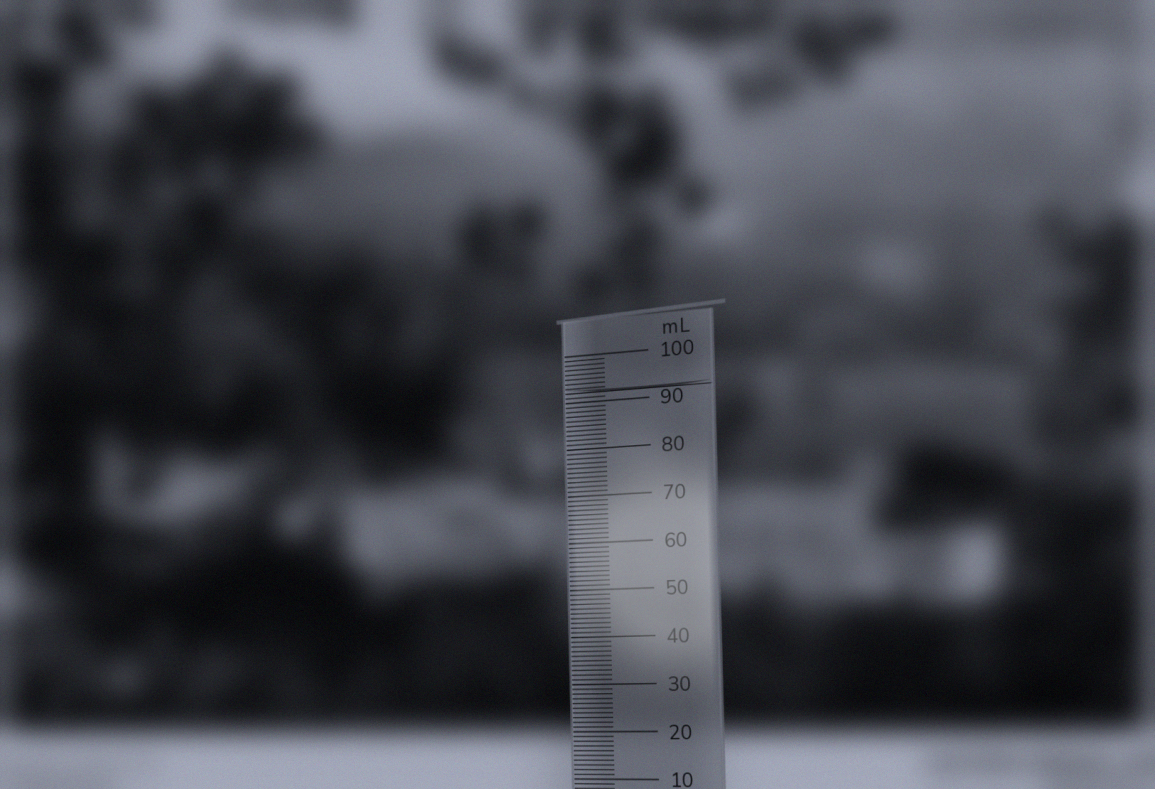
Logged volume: {"value": 92, "unit": "mL"}
